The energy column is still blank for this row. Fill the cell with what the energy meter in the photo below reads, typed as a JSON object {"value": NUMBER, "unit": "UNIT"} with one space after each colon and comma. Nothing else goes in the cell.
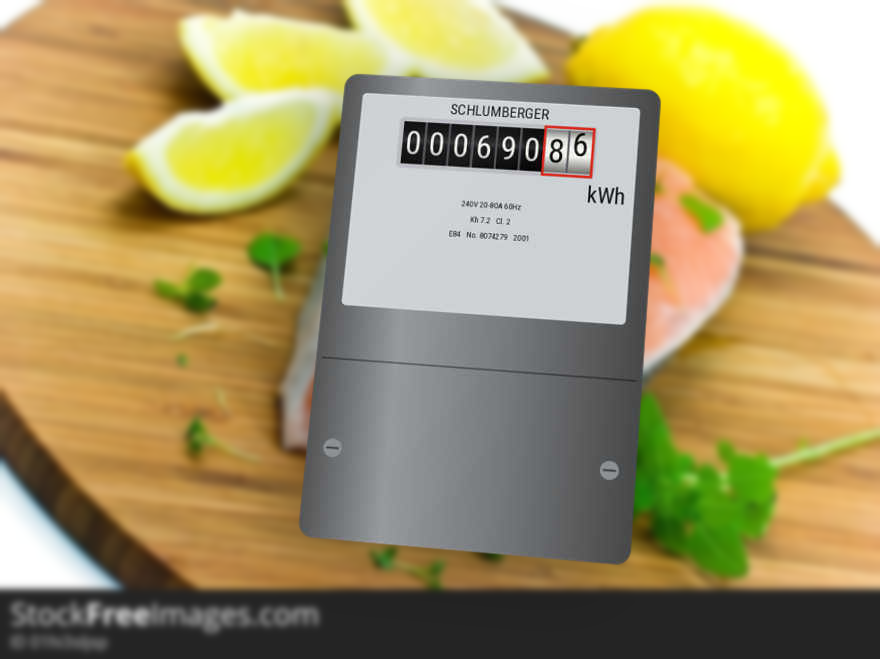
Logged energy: {"value": 690.86, "unit": "kWh"}
